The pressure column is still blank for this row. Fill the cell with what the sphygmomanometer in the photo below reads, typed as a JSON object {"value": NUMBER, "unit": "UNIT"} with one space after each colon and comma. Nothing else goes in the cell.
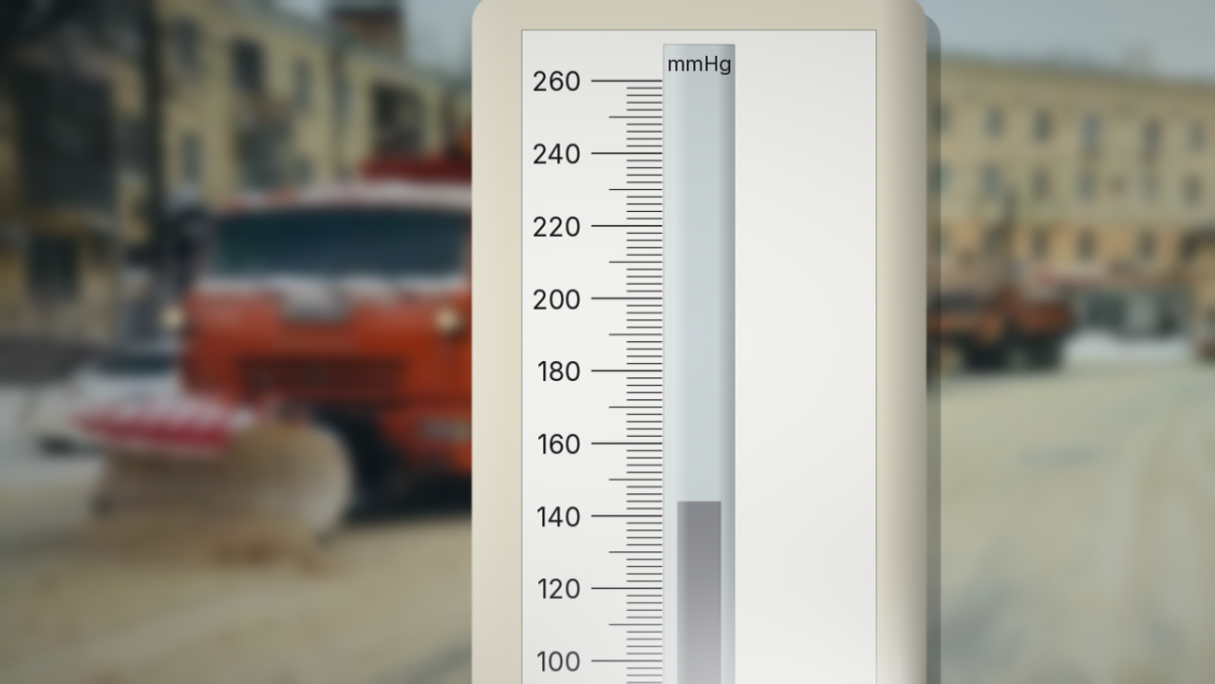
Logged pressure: {"value": 144, "unit": "mmHg"}
